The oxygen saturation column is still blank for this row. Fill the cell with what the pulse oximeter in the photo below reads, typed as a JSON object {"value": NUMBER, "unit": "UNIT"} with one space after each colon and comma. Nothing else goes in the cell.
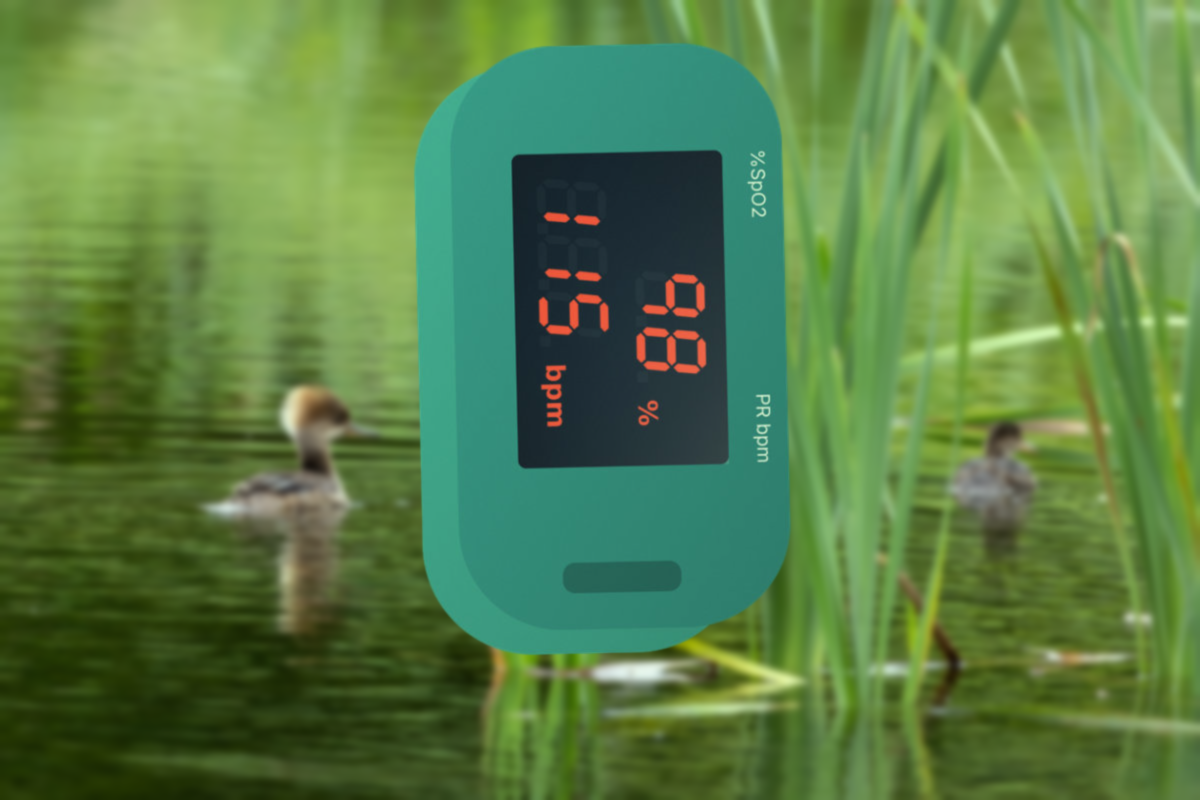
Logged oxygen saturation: {"value": 98, "unit": "%"}
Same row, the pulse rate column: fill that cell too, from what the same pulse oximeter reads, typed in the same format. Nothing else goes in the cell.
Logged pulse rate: {"value": 115, "unit": "bpm"}
